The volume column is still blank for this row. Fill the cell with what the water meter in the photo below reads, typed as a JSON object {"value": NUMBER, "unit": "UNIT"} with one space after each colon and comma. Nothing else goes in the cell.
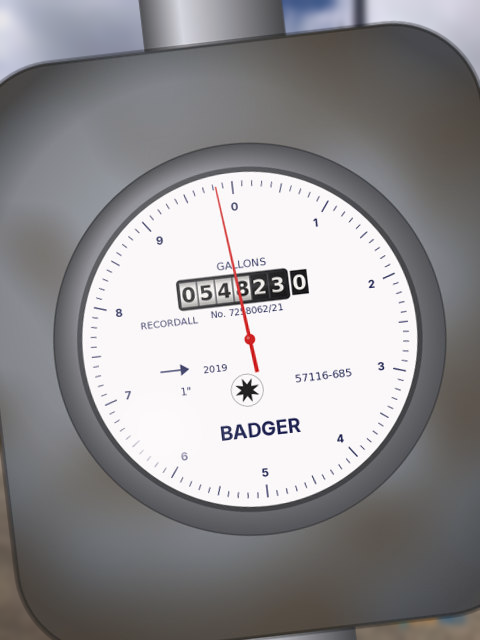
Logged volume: {"value": 548229.8, "unit": "gal"}
